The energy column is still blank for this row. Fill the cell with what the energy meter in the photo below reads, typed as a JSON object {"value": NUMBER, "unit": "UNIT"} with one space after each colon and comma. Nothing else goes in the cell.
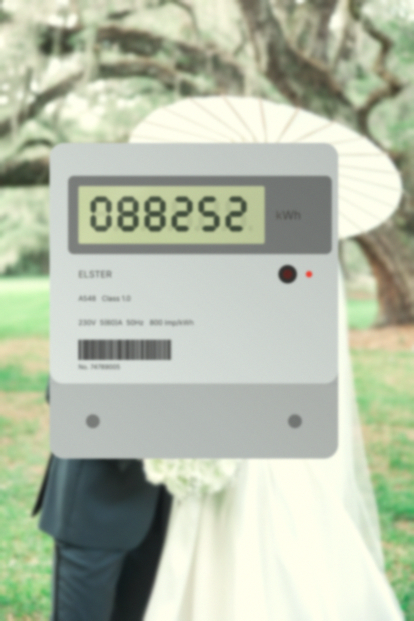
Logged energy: {"value": 88252, "unit": "kWh"}
